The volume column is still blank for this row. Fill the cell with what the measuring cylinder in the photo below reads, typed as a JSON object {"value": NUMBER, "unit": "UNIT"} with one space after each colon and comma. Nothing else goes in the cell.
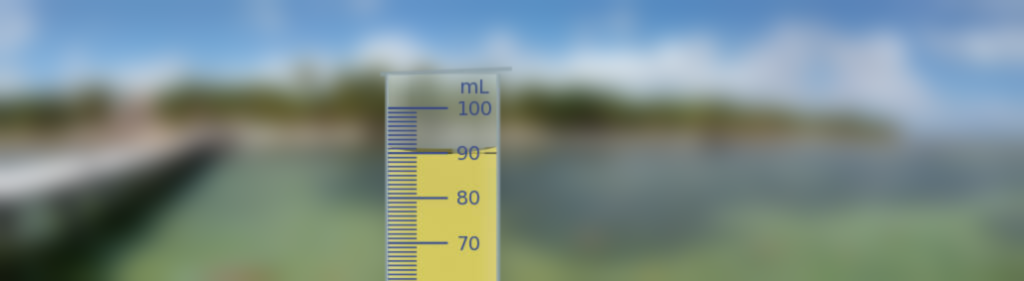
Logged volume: {"value": 90, "unit": "mL"}
